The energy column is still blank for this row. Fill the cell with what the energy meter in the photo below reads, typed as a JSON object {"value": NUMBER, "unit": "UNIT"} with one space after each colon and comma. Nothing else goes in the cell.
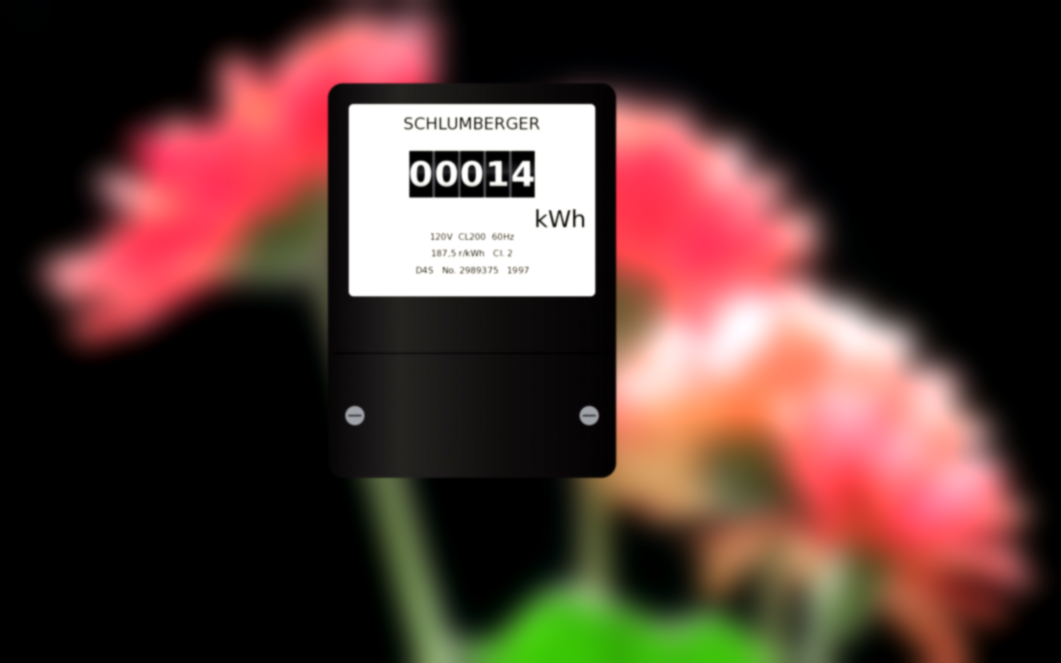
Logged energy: {"value": 14, "unit": "kWh"}
